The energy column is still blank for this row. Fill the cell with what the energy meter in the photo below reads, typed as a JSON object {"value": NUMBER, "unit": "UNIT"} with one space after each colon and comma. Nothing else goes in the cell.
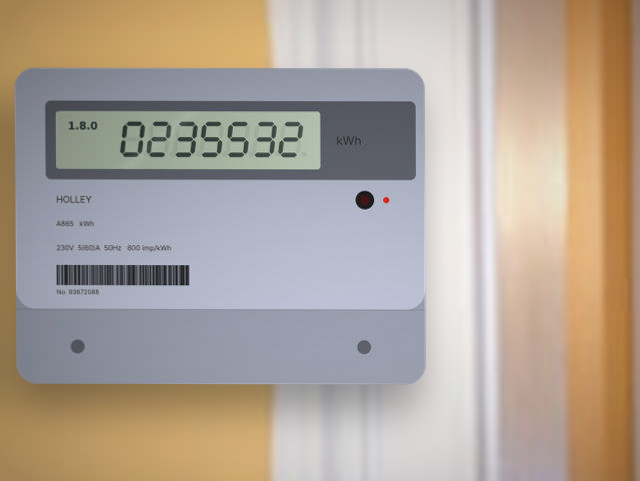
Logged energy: {"value": 235532, "unit": "kWh"}
